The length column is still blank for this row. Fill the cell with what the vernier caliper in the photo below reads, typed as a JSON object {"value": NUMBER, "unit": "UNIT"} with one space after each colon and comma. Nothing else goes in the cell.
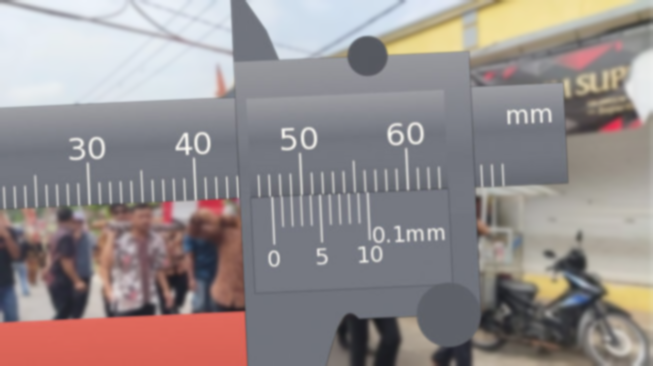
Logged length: {"value": 47.2, "unit": "mm"}
